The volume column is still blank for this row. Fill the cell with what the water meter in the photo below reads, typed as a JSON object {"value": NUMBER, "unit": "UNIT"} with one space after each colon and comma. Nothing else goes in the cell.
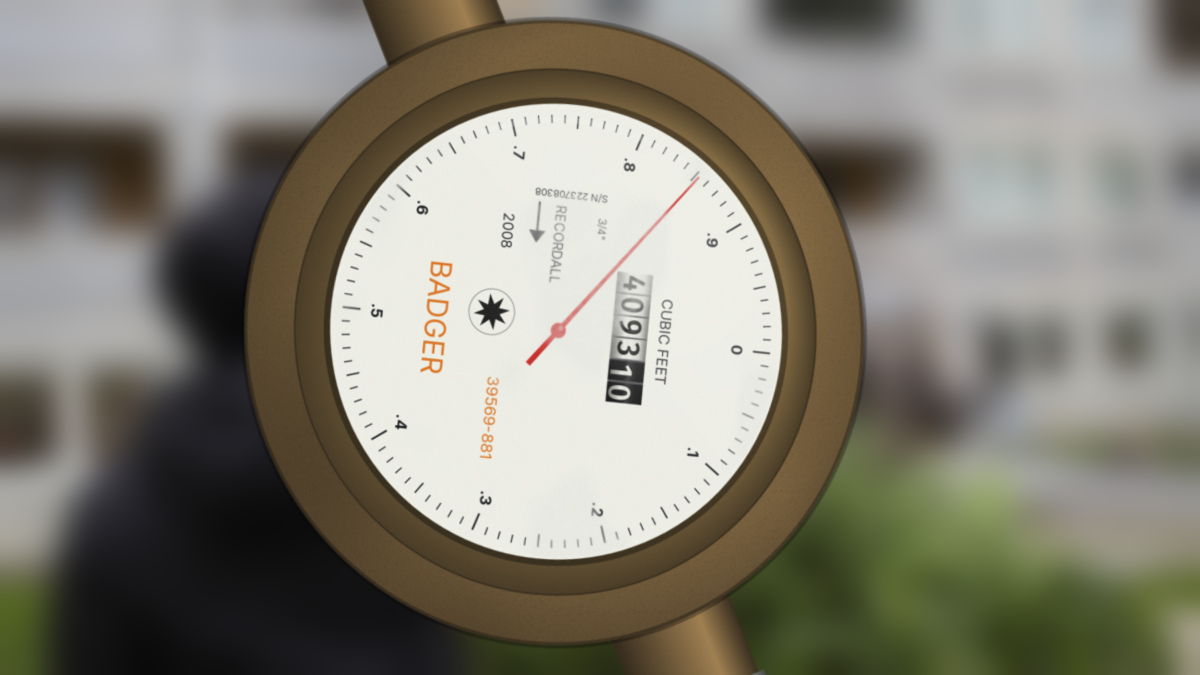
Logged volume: {"value": 409309.85, "unit": "ft³"}
